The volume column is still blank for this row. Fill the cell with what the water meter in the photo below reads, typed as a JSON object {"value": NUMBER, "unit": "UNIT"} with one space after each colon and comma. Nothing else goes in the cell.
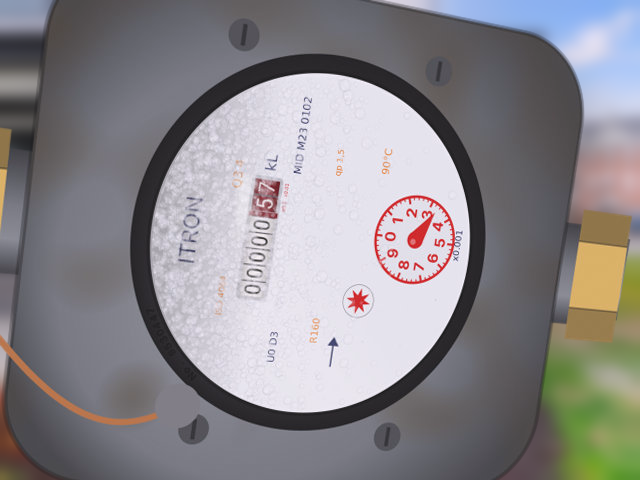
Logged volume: {"value": 0.573, "unit": "kL"}
